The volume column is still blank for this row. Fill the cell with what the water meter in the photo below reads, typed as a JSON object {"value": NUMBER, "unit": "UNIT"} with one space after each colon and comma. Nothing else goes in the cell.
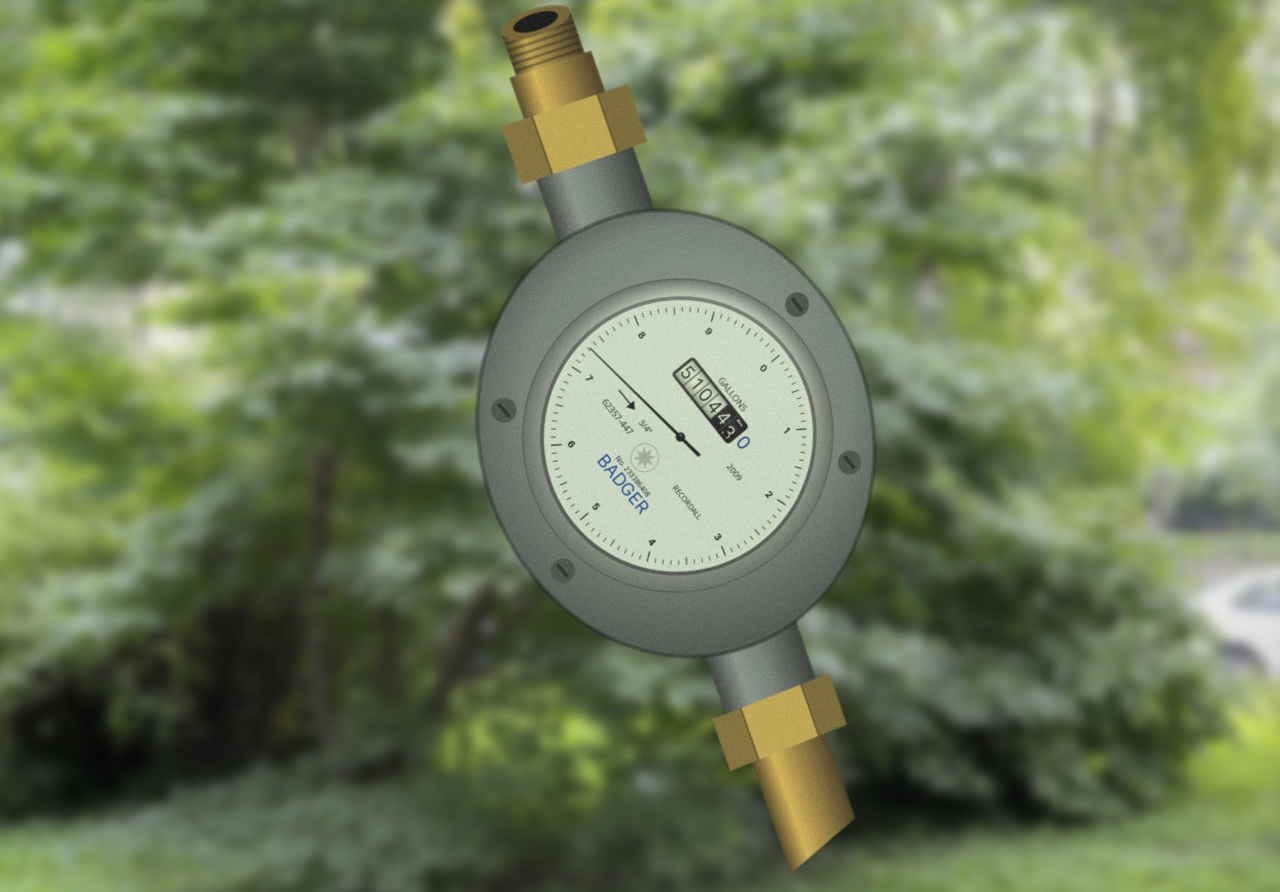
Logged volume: {"value": 5104427.3, "unit": "gal"}
